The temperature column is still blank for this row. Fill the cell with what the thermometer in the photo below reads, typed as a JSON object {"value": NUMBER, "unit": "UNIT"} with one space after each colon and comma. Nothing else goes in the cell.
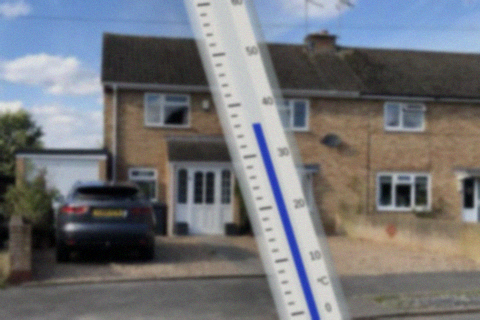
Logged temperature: {"value": 36, "unit": "°C"}
